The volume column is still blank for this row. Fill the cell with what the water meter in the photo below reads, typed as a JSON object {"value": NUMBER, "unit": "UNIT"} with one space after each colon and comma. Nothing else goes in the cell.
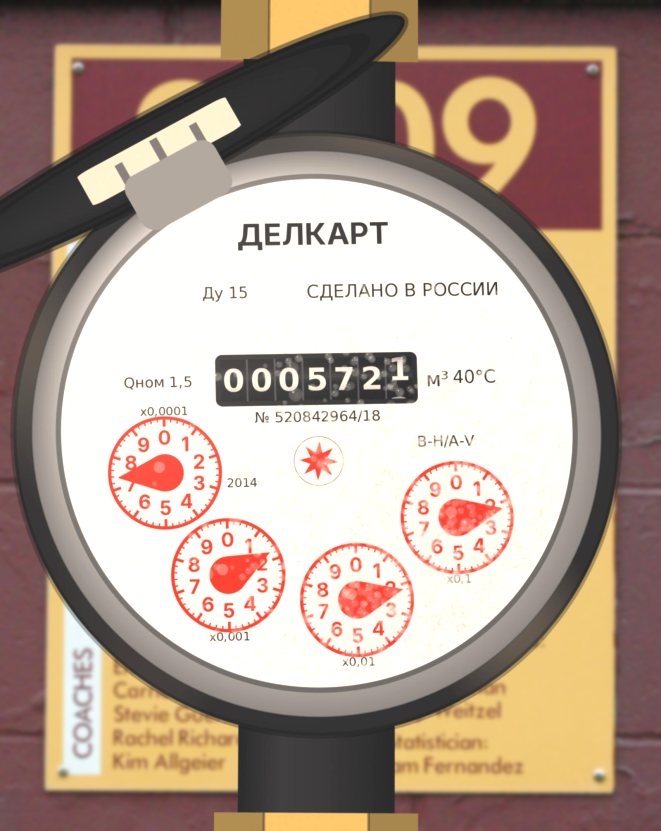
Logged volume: {"value": 5721.2217, "unit": "m³"}
